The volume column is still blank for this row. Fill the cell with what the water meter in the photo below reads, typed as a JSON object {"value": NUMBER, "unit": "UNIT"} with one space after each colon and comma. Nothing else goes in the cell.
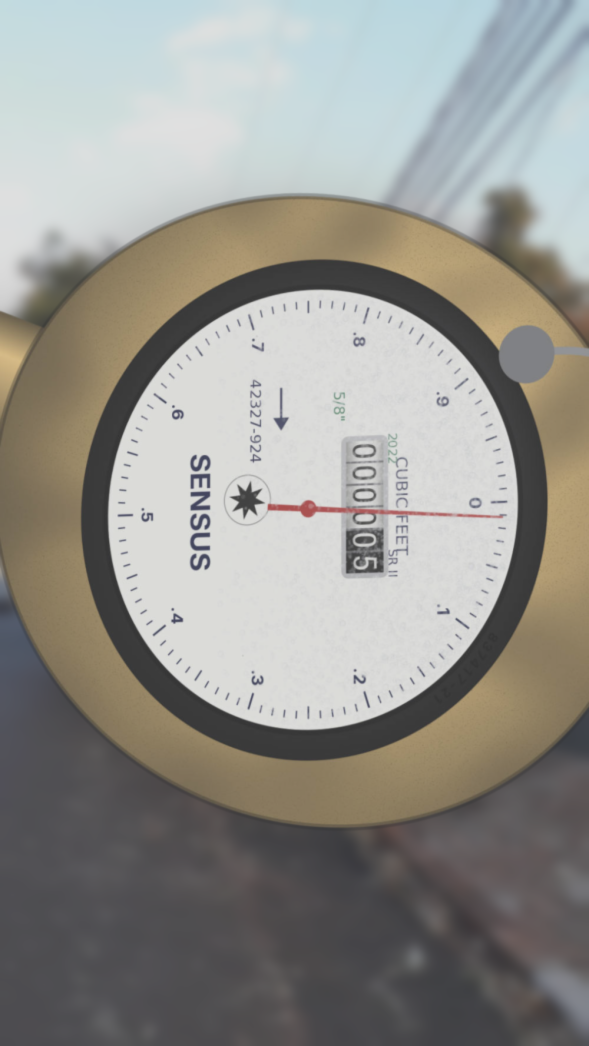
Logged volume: {"value": 5.01, "unit": "ft³"}
